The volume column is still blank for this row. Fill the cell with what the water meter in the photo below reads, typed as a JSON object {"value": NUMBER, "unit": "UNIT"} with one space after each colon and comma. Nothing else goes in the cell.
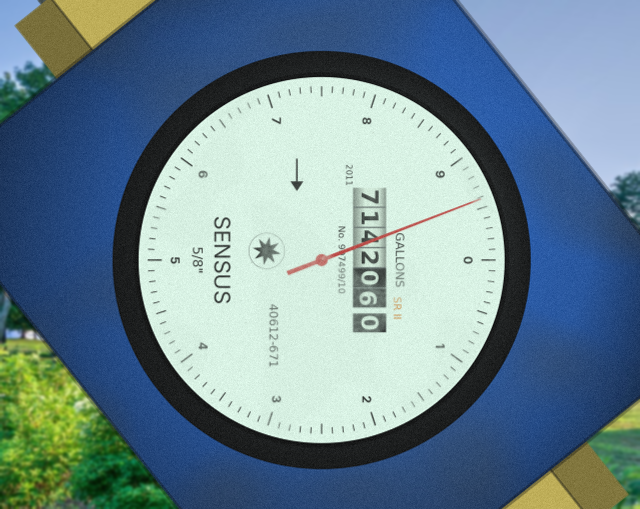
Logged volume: {"value": 7142059.4, "unit": "gal"}
